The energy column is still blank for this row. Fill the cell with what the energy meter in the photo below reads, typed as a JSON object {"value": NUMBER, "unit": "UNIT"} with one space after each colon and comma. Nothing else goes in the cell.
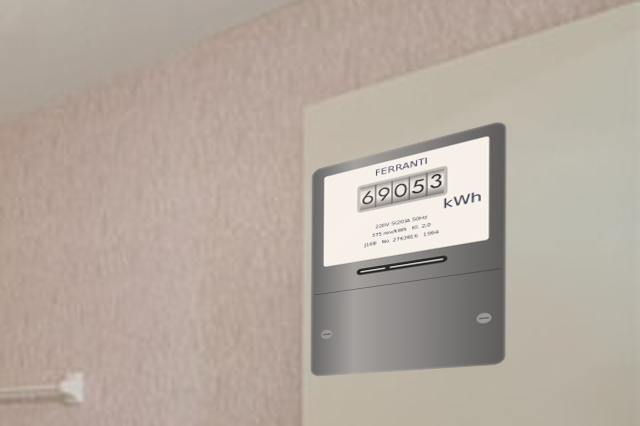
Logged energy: {"value": 69053, "unit": "kWh"}
